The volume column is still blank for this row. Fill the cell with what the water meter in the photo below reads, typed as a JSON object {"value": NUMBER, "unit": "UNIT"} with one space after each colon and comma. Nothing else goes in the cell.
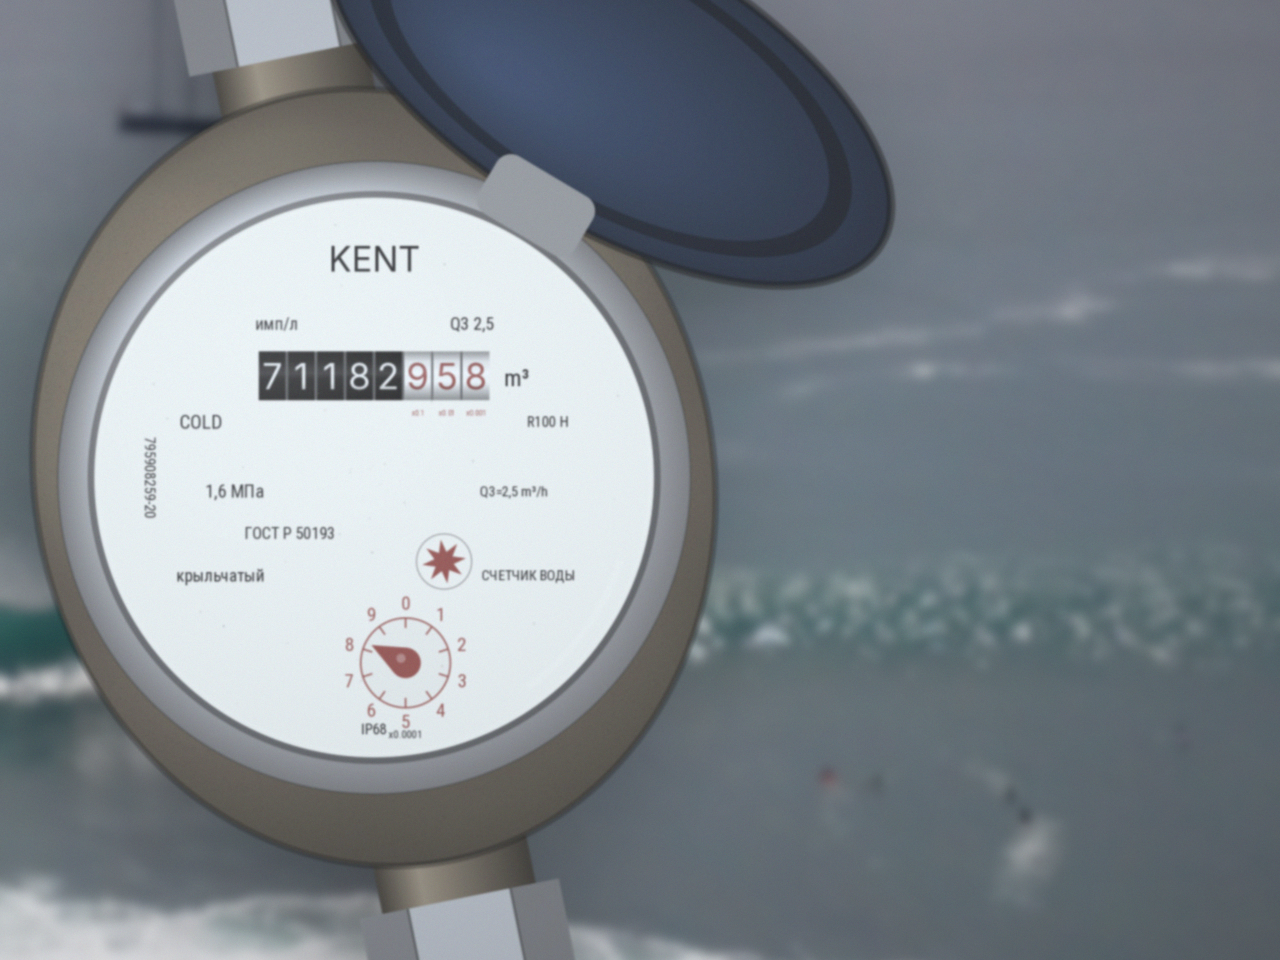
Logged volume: {"value": 71182.9588, "unit": "m³"}
